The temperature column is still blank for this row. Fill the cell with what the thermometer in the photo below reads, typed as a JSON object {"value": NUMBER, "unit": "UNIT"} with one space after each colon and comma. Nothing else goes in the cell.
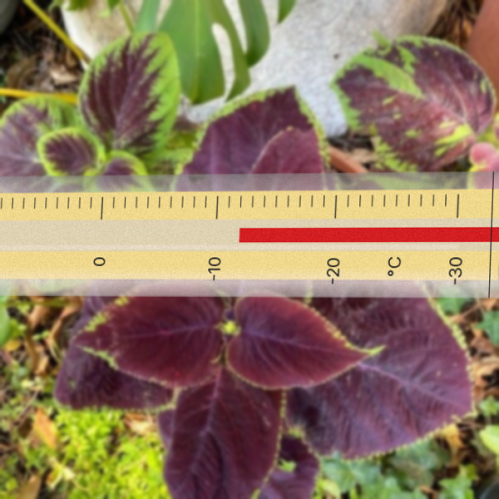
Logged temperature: {"value": -12, "unit": "°C"}
